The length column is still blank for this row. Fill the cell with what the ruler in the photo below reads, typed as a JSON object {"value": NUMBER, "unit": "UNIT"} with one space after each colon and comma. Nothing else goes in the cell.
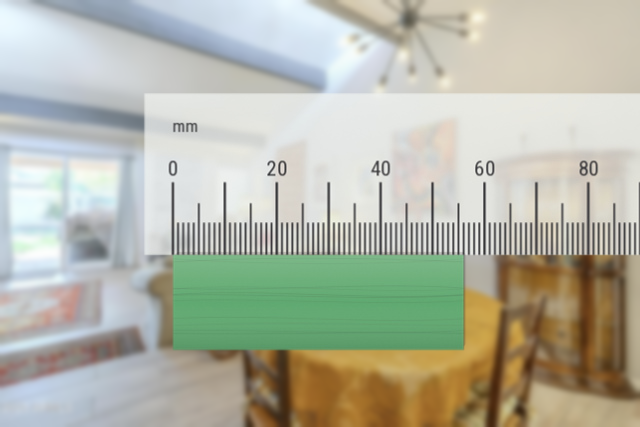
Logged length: {"value": 56, "unit": "mm"}
